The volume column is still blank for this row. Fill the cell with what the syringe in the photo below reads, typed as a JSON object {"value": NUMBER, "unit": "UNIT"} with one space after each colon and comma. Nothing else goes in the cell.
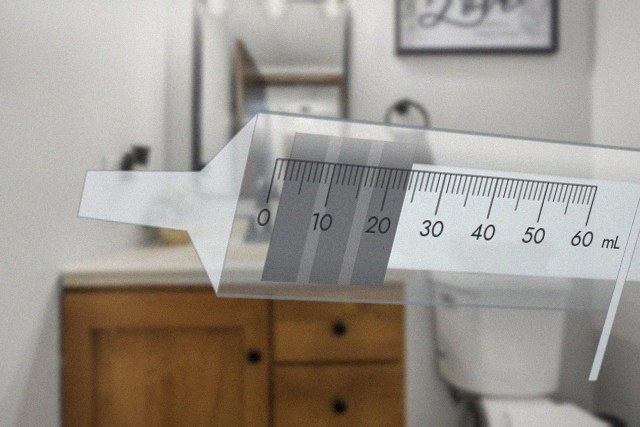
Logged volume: {"value": 2, "unit": "mL"}
